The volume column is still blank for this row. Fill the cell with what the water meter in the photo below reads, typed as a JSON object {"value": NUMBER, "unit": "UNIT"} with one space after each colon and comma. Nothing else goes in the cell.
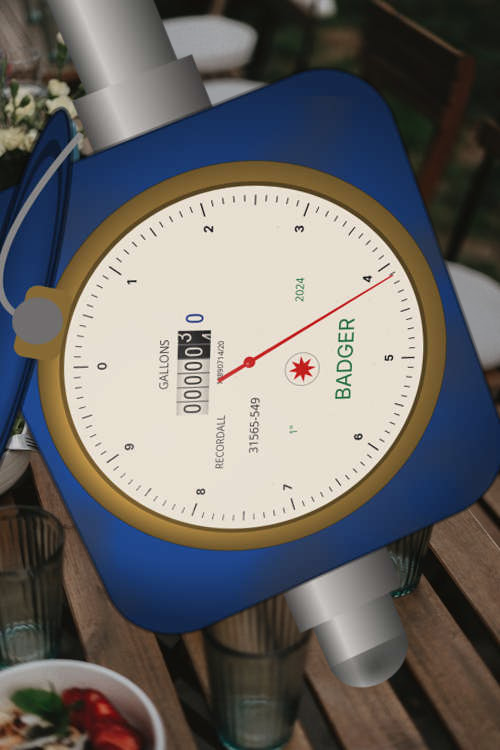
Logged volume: {"value": 34.1, "unit": "gal"}
